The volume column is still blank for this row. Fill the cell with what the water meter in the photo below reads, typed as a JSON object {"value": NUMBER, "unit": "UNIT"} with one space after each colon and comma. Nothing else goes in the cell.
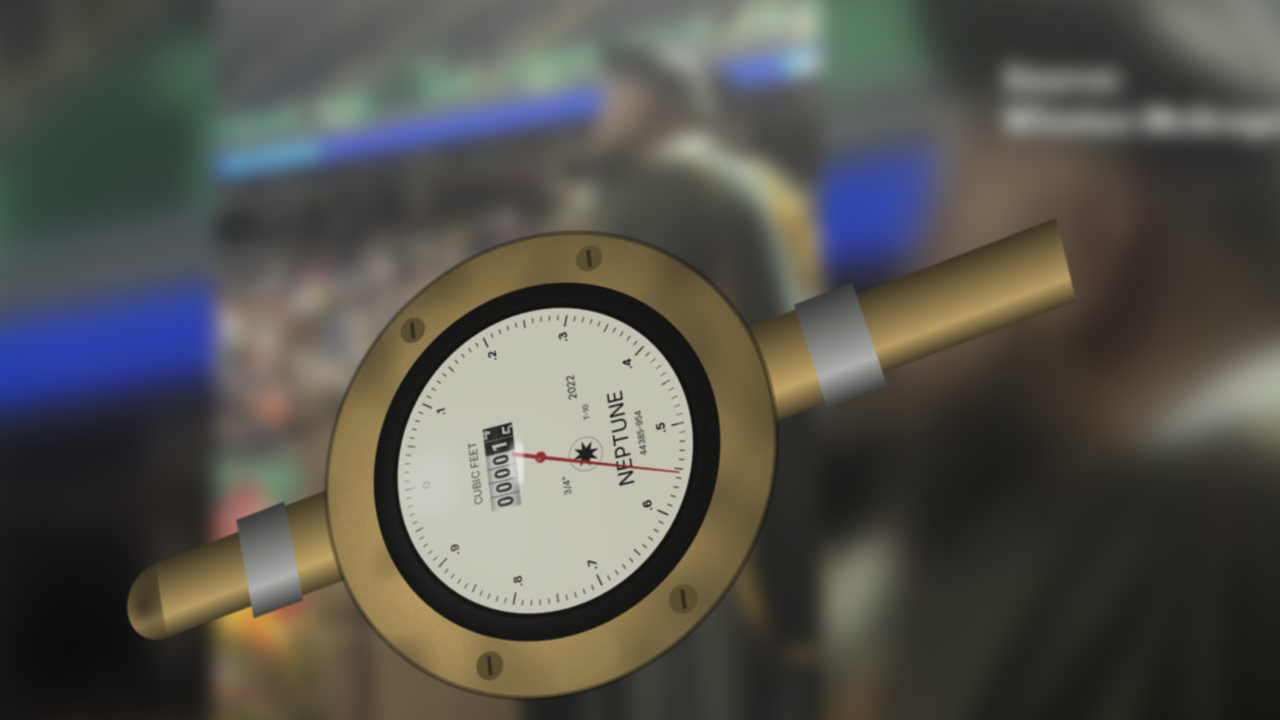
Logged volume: {"value": 14.55, "unit": "ft³"}
